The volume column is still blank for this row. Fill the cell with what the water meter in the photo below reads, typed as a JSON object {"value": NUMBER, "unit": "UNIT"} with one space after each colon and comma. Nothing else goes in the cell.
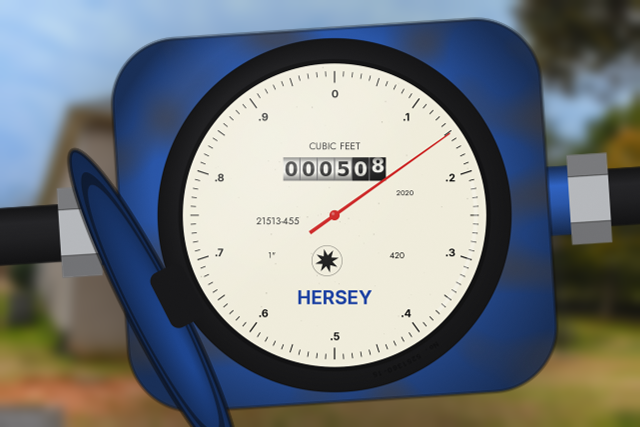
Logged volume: {"value": 508.15, "unit": "ft³"}
